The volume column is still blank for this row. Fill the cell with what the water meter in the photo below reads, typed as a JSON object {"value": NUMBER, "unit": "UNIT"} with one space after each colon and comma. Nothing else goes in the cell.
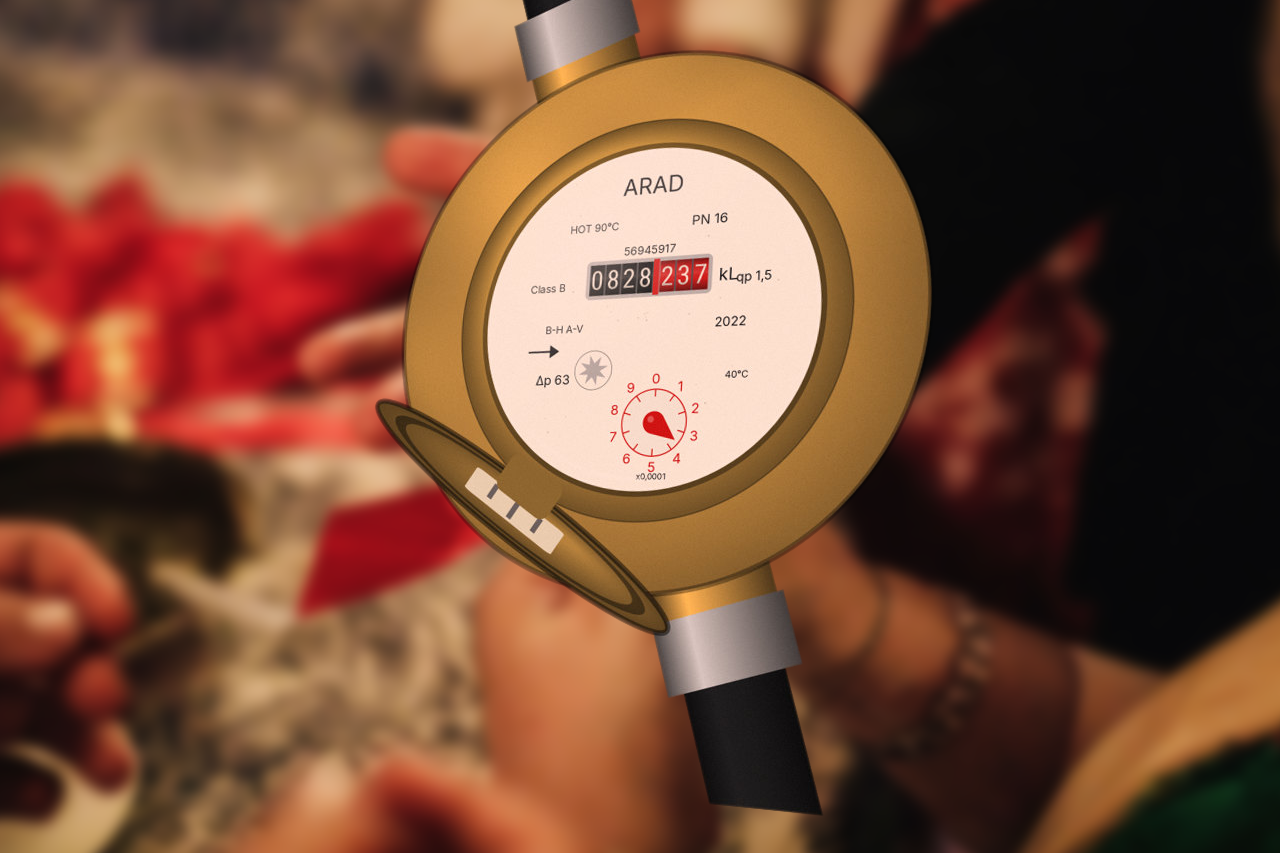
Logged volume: {"value": 828.2373, "unit": "kL"}
